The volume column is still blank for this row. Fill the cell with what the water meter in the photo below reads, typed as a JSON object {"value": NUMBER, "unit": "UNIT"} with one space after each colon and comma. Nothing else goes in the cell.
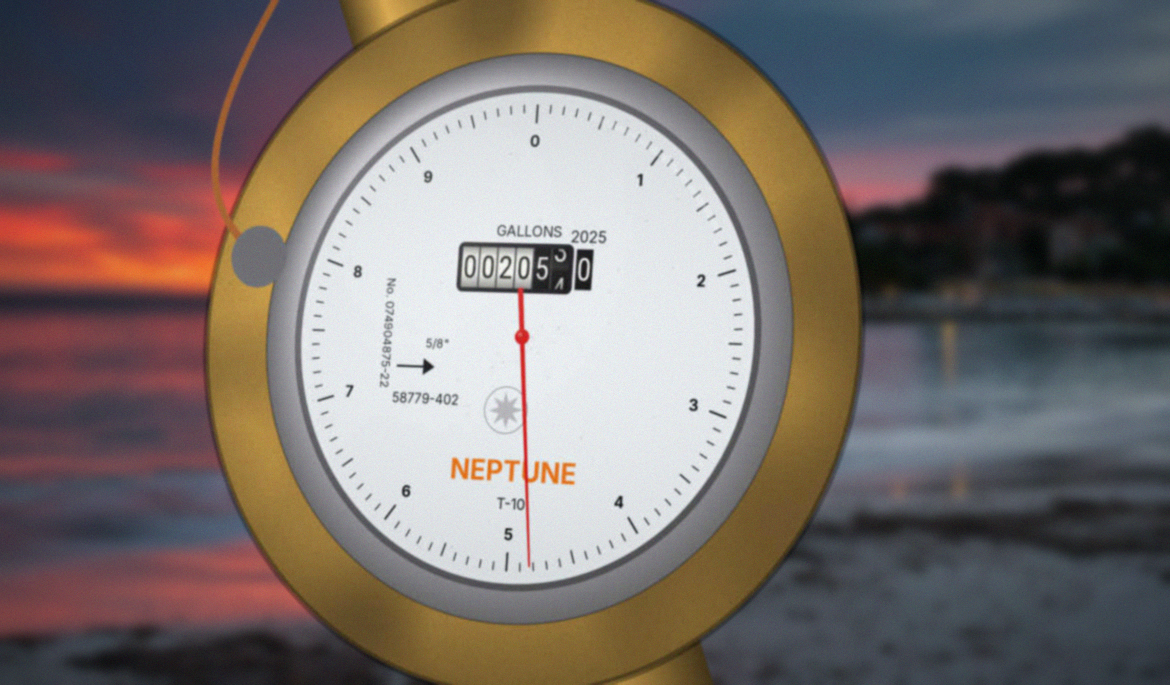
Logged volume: {"value": 20534.8, "unit": "gal"}
